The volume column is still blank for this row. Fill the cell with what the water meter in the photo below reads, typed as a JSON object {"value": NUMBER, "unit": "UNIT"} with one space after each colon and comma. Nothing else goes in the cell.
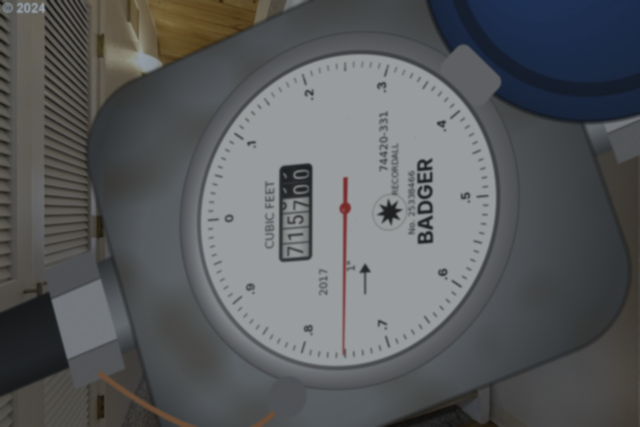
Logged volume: {"value": 715699.75, "unit": "ft³"}
